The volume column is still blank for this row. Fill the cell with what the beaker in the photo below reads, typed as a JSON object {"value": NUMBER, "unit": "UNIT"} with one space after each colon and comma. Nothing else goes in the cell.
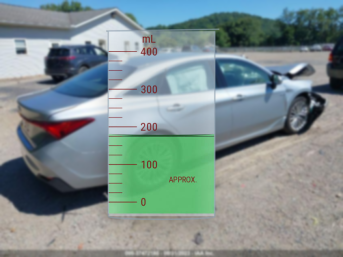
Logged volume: {"value": 175, "unit": "mL"}
